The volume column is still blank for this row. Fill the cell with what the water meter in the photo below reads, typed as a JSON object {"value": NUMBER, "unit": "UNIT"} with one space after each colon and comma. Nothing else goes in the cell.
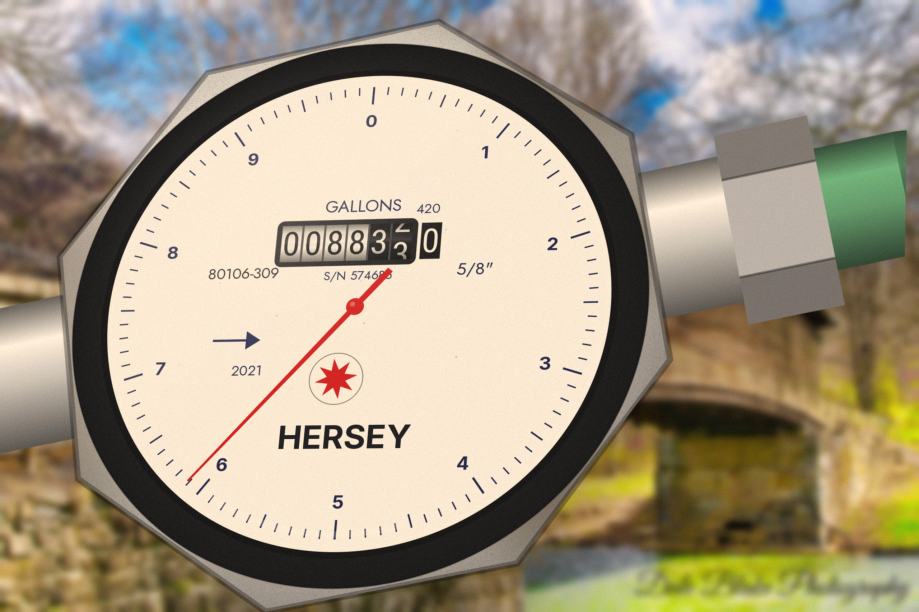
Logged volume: {"value": 88326.1, "unit": "gal"}
